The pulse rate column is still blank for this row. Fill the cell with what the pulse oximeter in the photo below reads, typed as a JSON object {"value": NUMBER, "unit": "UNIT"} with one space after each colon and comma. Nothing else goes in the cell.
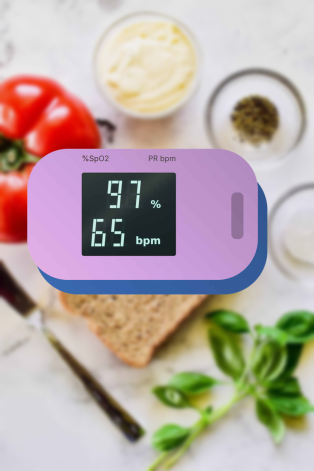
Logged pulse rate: {"value": 65, "unit": "bpm"}
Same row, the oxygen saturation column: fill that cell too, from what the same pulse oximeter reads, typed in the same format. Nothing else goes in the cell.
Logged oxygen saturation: {"value": 97, "unit": "%"}
